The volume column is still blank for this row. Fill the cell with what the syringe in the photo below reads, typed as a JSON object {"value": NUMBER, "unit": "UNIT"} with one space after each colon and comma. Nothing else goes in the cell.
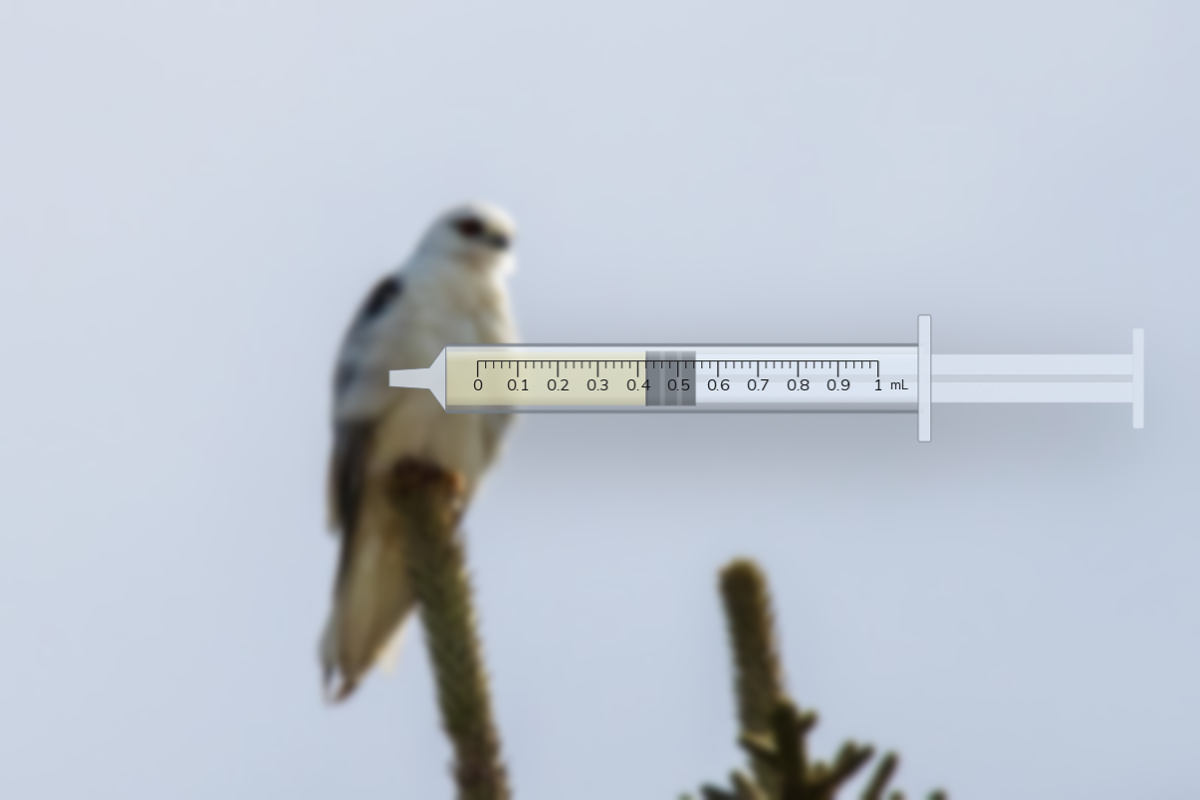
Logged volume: {"value": 0.42, "unit": "mL"}
